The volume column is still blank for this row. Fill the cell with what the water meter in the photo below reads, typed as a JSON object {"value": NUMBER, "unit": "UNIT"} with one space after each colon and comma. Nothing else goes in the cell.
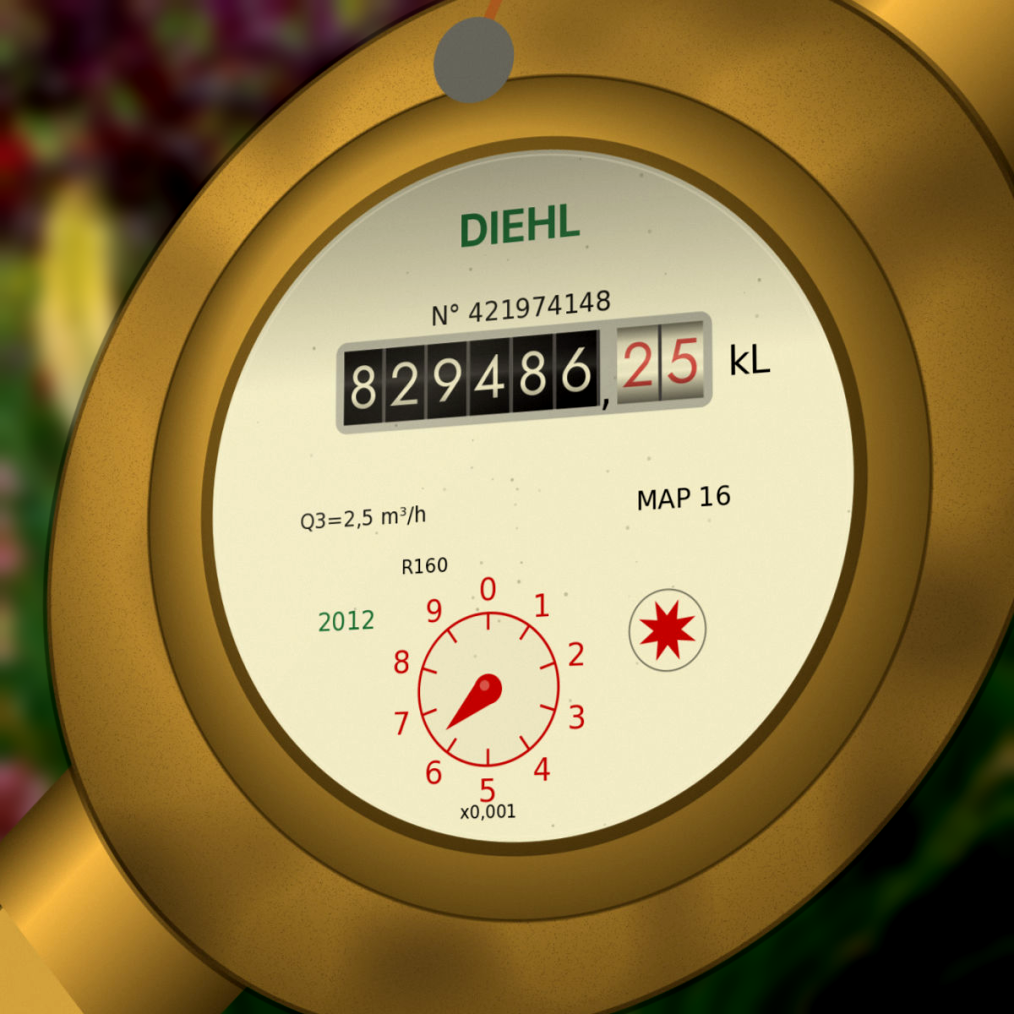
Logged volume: {"value": 829486.256, "unit": "kL"}
